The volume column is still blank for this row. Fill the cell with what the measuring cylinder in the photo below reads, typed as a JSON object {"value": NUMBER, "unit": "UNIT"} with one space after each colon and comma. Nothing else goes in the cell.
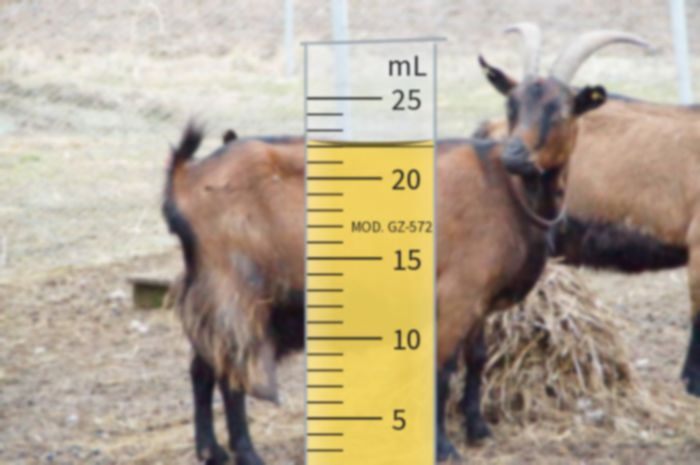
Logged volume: {"value": 22, "unit": "mL"}
